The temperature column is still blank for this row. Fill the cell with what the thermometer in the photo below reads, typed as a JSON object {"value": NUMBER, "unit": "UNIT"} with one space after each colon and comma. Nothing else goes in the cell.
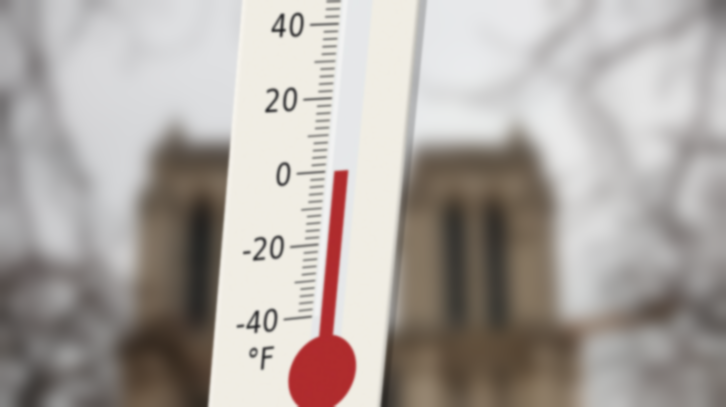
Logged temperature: {"value": 0, "unit": "°F"}
